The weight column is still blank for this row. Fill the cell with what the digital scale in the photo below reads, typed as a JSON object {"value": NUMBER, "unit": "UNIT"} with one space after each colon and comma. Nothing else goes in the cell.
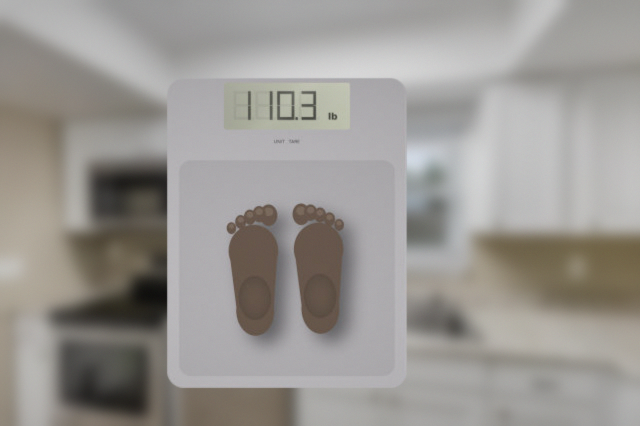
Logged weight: {"value": 110.3, "unit": "lb"}
